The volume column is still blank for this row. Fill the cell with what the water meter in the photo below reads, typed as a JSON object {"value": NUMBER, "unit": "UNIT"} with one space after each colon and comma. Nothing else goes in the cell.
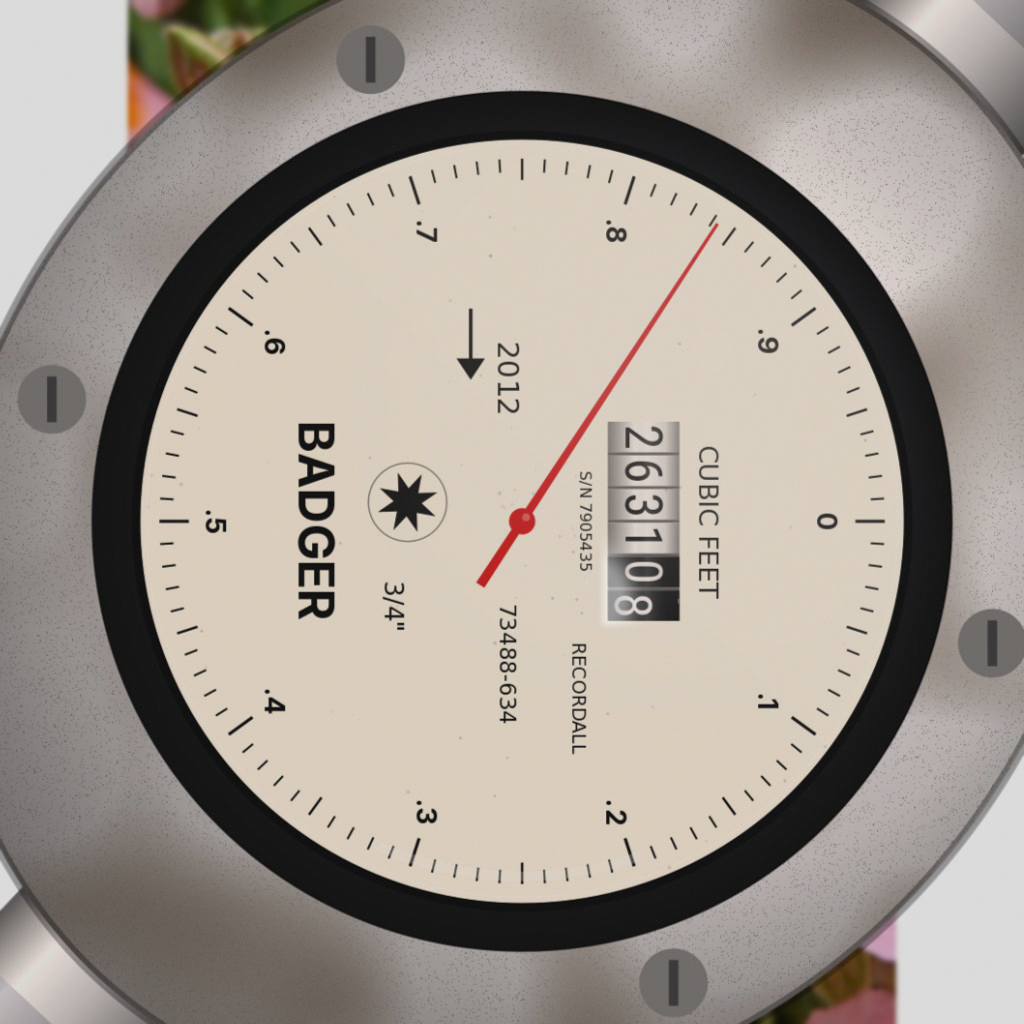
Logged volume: {"value": 263107.84, "unit": "ft³"}
